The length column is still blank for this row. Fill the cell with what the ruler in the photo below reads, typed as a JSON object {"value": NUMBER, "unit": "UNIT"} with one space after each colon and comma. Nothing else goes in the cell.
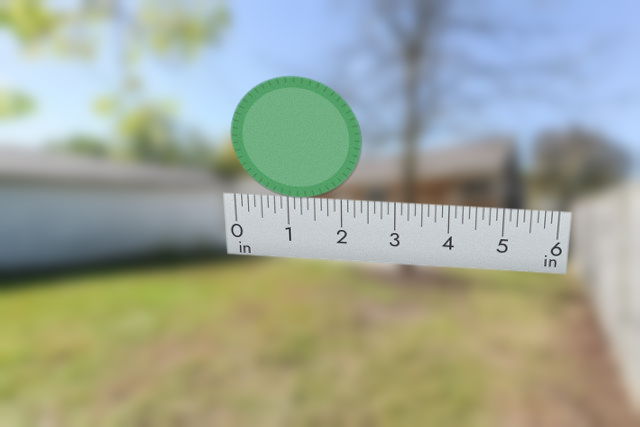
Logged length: {"value": 2.375, "unit": "in"}
